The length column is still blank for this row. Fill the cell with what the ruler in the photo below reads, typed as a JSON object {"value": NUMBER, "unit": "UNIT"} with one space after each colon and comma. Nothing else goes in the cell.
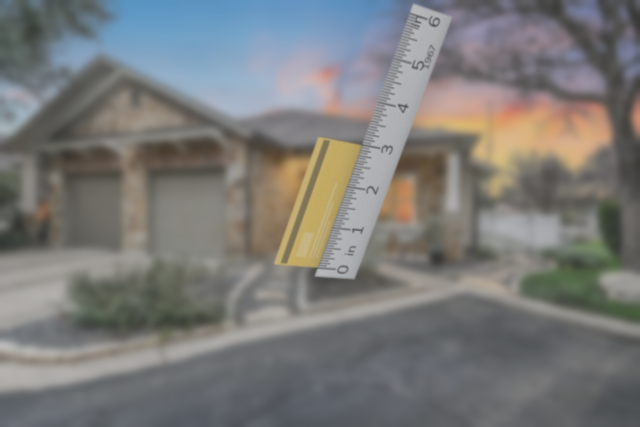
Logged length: {"value": 3, "unit": "in"}
